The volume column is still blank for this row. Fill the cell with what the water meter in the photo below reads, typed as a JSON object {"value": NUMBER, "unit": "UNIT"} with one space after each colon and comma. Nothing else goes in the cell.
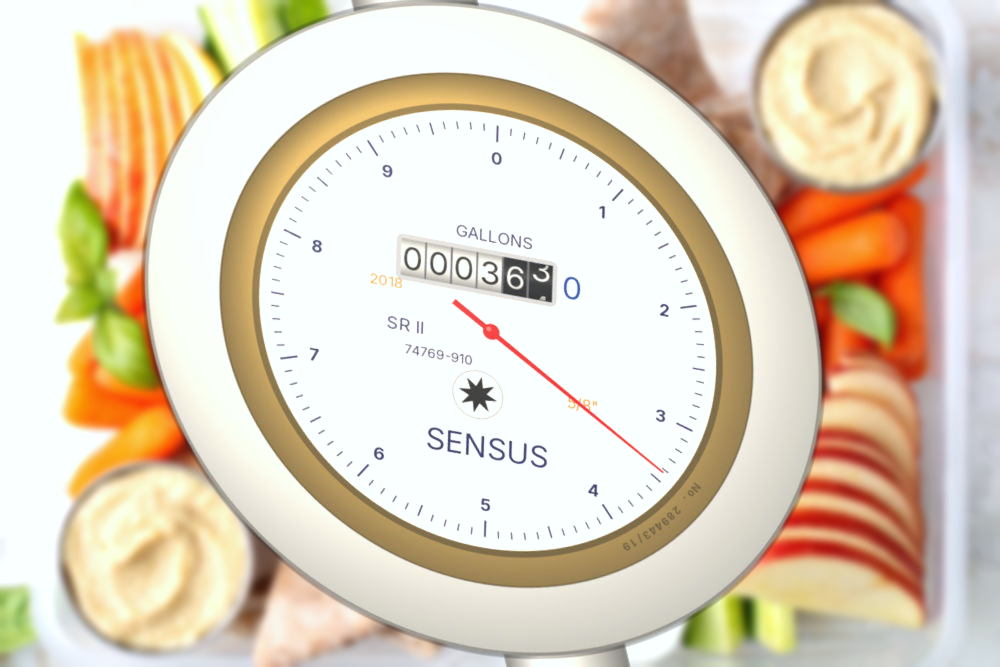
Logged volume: {"value": 3633.4, "unit": "gal"}
